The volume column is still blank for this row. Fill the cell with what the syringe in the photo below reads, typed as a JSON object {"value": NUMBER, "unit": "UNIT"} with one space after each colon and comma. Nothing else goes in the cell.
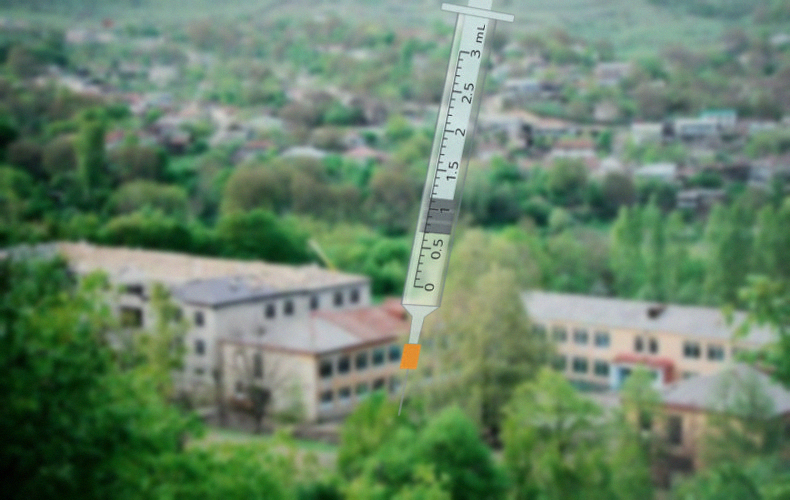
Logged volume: {"value": 0.7, "unit": "mL"}
